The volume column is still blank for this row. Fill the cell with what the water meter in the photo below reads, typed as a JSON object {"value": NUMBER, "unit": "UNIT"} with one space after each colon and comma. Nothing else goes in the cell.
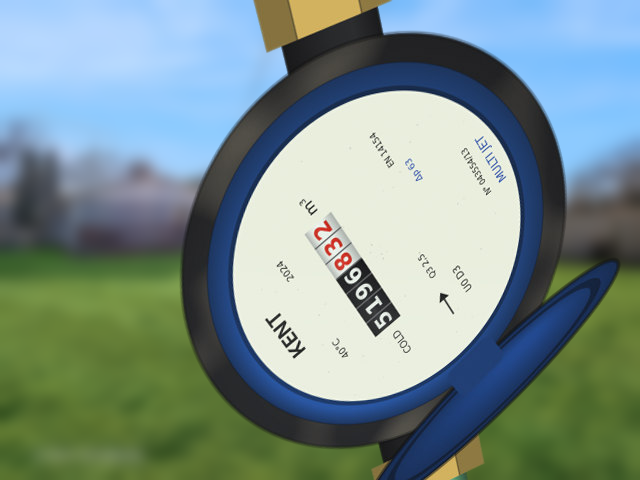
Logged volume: {"value": 5196.832, "unit": "m³"}
